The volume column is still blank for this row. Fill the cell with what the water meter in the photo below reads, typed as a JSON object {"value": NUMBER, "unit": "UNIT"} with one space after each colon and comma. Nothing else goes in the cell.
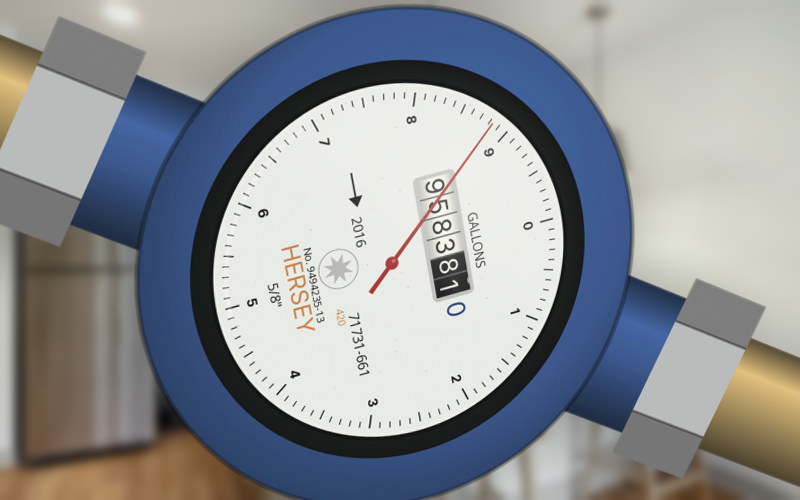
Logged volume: {"value": 9583808.8, "unit": "gal"}
